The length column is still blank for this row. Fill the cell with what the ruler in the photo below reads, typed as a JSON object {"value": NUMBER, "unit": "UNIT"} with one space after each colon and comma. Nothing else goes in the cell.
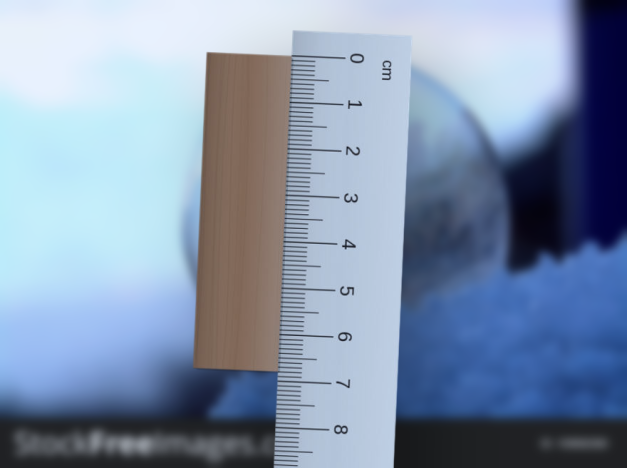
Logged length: {"value": 6.8, "unit": "cm"}
